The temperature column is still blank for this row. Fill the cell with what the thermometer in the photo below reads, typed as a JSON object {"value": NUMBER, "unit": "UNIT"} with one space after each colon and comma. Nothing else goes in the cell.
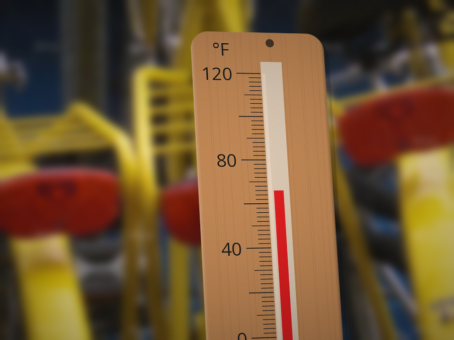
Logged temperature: {"value": 66, "unit": "°F"}
